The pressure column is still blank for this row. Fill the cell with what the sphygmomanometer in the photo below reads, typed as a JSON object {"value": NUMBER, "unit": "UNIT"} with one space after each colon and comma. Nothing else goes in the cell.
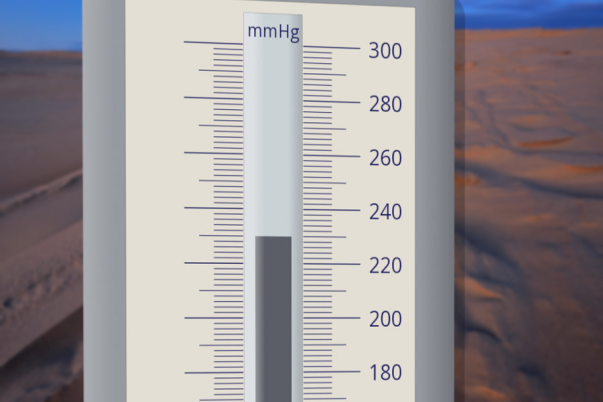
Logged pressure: {"value": 230, "unit": "mmHg"}
